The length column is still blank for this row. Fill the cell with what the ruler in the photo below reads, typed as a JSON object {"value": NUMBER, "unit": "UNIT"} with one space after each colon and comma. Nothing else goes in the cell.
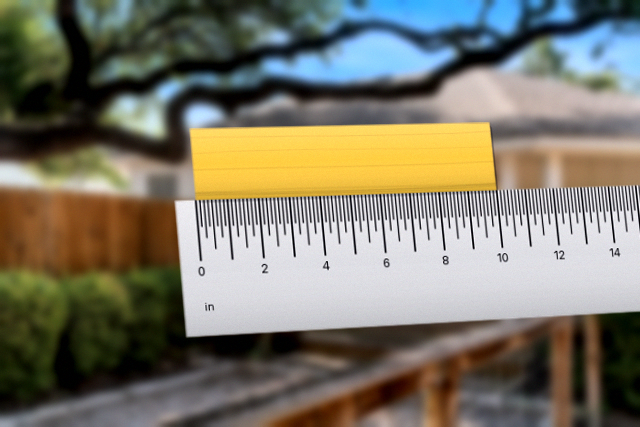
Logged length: {"value": 10, "unit": "in"}
